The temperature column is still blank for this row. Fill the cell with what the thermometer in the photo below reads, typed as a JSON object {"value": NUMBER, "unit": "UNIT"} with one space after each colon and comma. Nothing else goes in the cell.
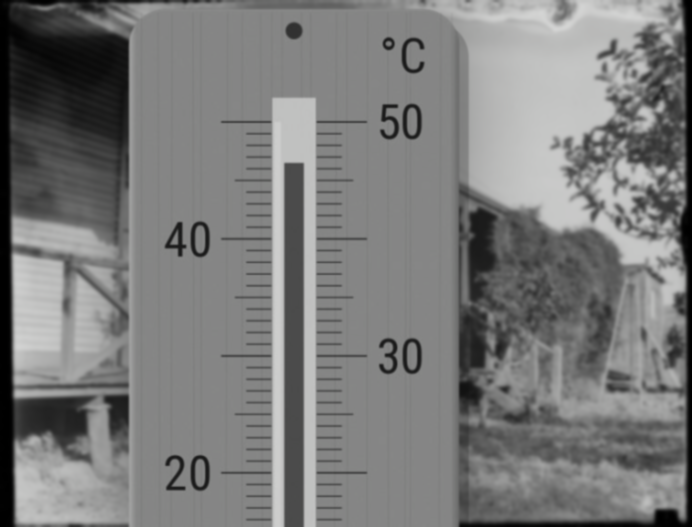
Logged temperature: {"value": 46.5, "unit": "°C"}
